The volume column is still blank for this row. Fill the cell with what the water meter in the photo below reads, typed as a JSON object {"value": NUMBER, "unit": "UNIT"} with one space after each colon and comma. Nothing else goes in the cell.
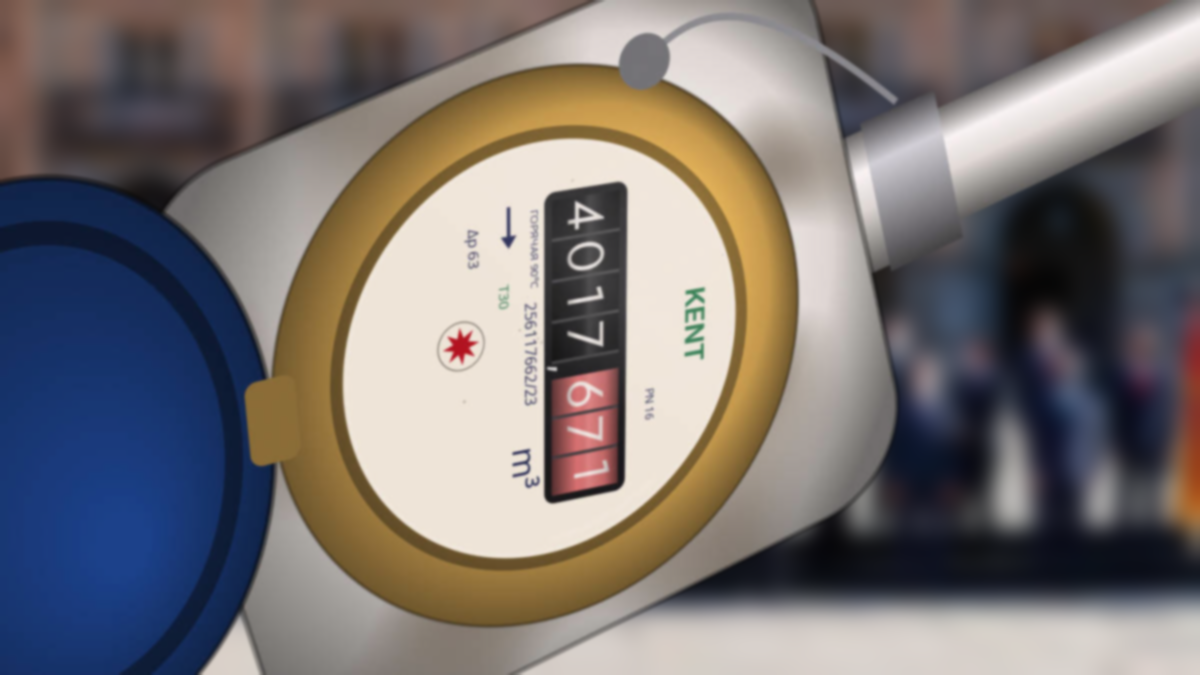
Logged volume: {"value": 4017.671, "unit": "m³"}
